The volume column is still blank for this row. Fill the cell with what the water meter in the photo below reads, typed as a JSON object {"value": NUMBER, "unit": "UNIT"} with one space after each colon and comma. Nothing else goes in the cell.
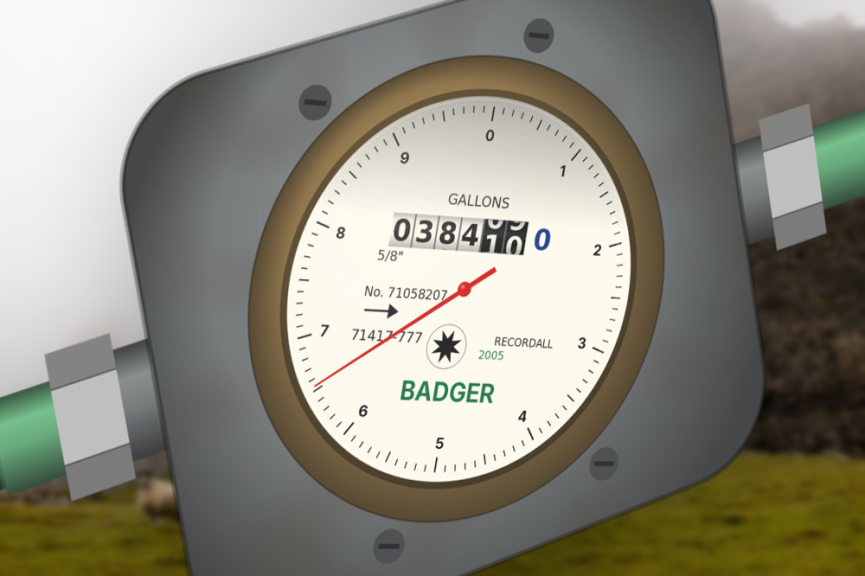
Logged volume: {"value": 384096.5, "unit": "gal"}
